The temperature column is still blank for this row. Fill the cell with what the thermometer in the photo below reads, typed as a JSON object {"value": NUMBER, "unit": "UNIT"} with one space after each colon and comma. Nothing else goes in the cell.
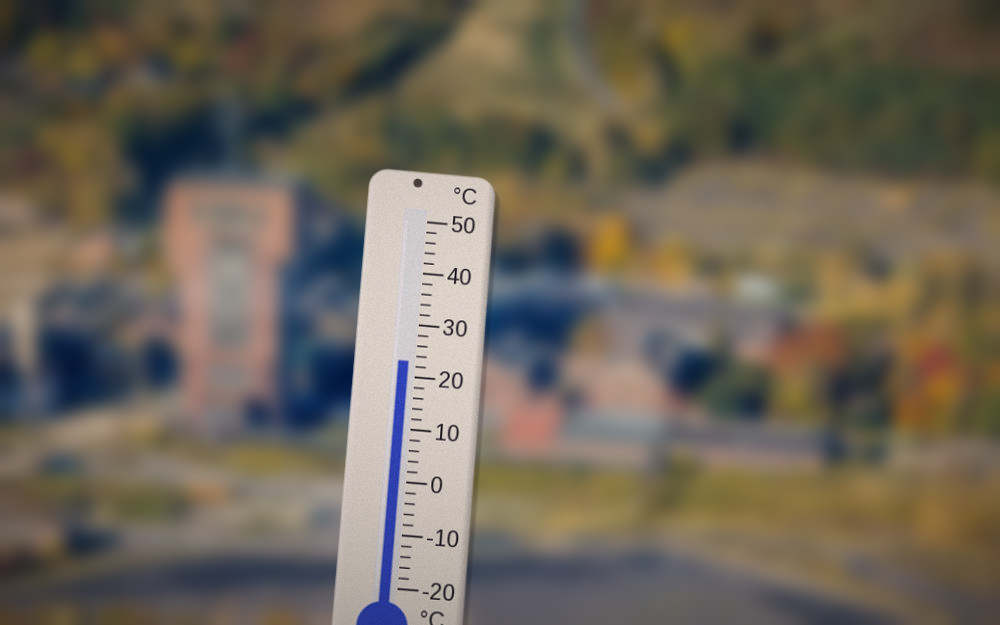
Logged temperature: {"value": 23, "unit": "°C"}
